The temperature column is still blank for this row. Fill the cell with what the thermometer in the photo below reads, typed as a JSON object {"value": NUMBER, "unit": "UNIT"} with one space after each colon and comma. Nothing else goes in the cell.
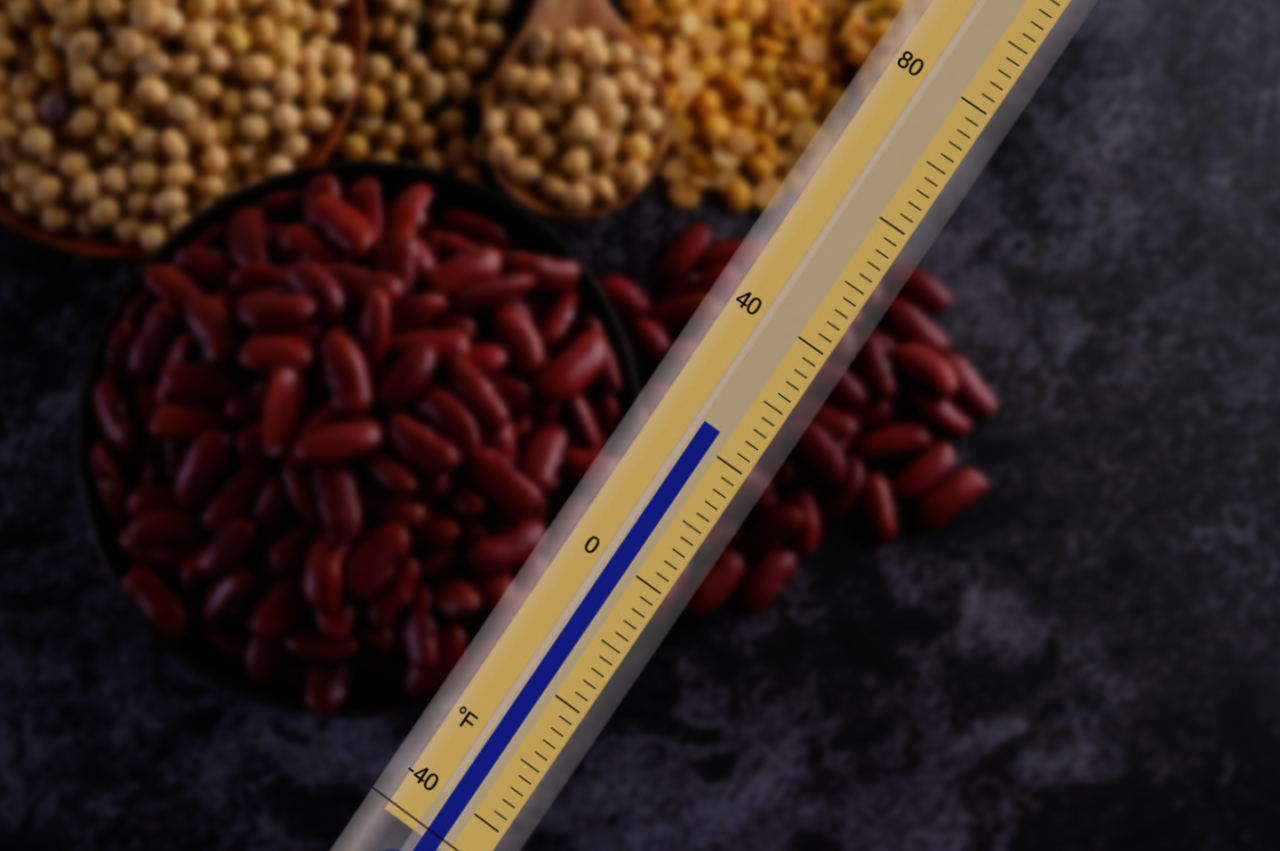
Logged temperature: {"value": 23, "unit": "°F"}
